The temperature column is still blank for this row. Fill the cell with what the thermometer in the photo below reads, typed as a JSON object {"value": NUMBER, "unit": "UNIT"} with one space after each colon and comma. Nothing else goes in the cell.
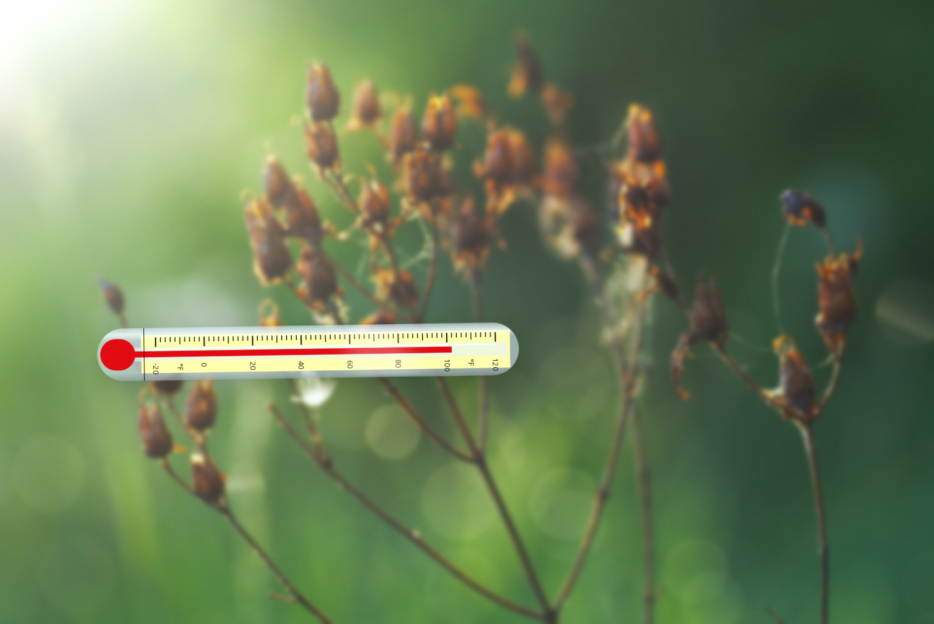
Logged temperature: {"value": 102, "unit": "°F"}
